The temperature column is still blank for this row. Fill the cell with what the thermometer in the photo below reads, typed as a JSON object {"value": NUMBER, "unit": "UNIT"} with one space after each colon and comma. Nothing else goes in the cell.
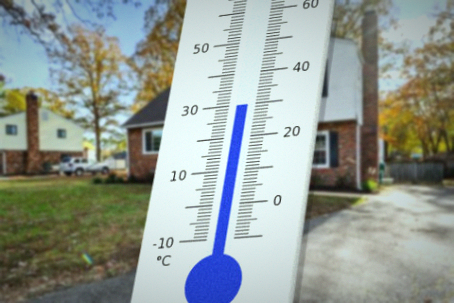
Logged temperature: {"value": 30, "unit": "°C"}
